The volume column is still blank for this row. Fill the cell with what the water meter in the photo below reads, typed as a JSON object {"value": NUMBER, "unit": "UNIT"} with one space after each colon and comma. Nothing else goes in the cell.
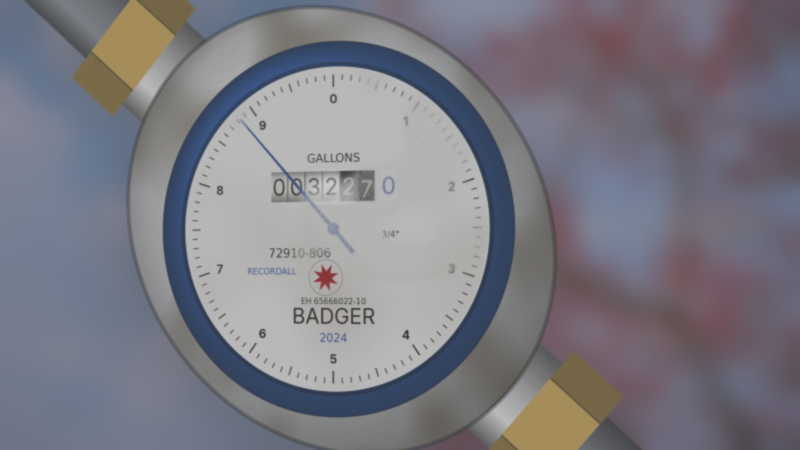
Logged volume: {"value": 32268.8, "unit": "gal"}
